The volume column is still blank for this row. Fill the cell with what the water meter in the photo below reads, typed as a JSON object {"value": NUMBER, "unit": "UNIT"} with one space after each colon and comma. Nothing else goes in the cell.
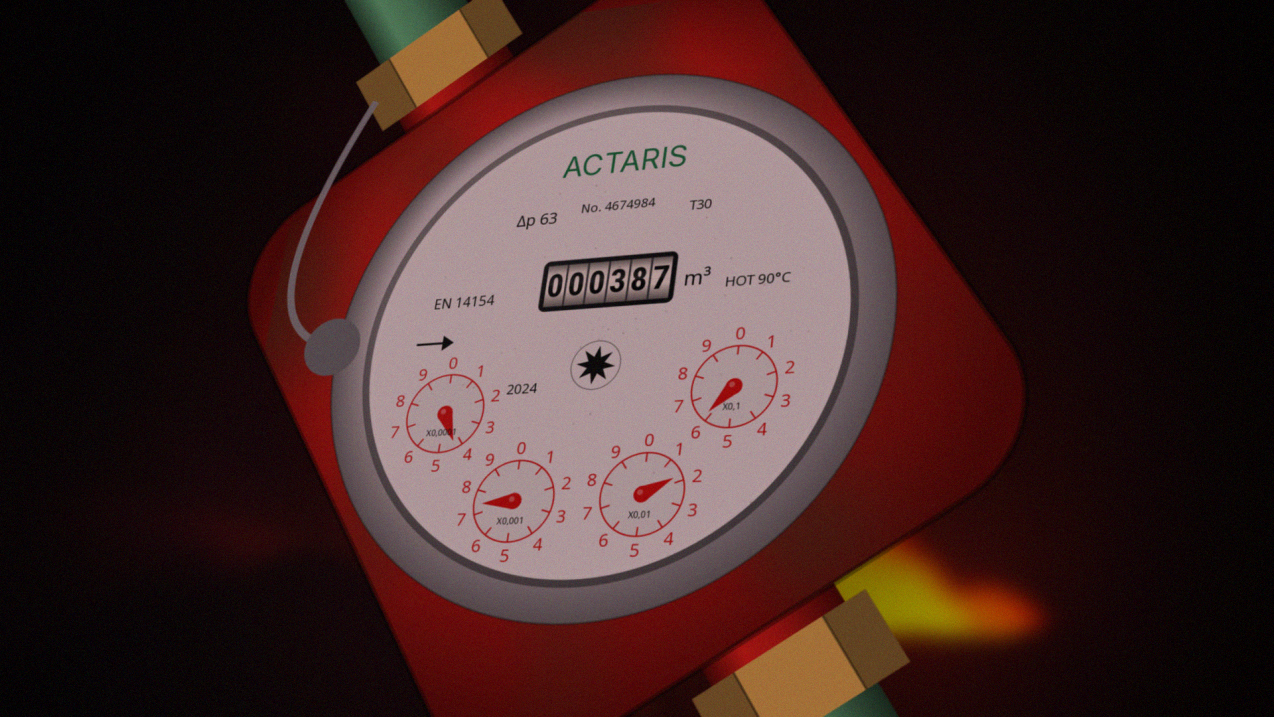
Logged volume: {"value": 387.6174, "unit": "m³"}
